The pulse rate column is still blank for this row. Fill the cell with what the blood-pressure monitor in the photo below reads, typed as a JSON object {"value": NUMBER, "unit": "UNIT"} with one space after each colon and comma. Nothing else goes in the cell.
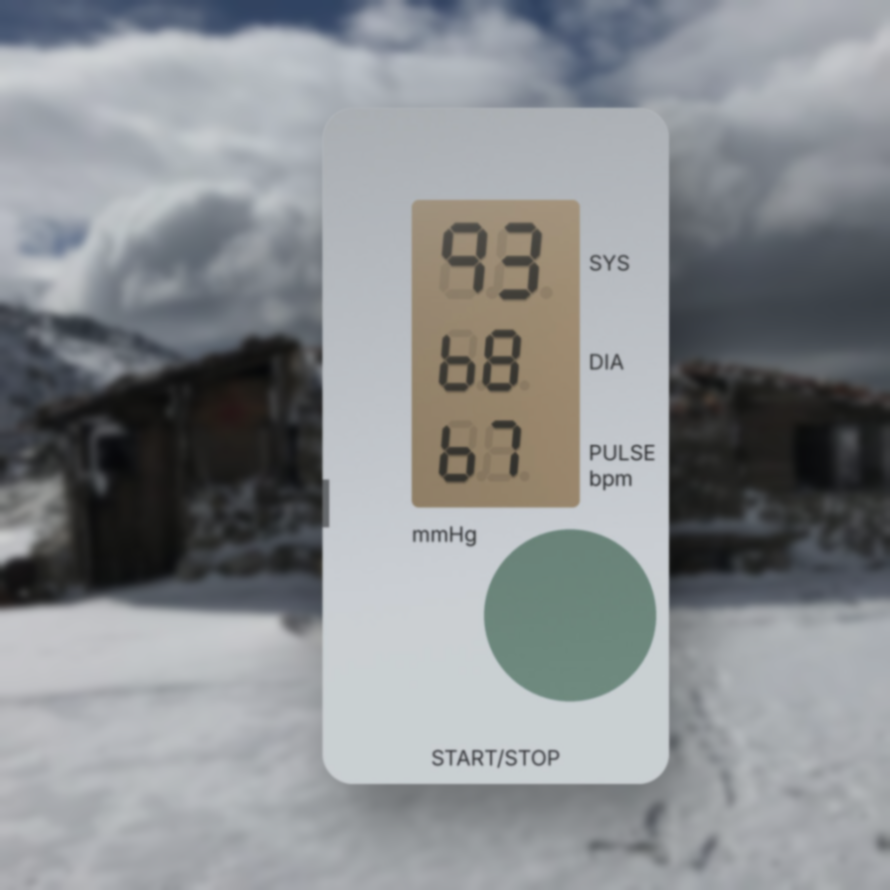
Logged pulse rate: {"value": 67, "unit": "bpm"}
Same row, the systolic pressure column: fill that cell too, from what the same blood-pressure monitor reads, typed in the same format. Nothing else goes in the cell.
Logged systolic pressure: {"value": 93, "unit": "mmHg"}
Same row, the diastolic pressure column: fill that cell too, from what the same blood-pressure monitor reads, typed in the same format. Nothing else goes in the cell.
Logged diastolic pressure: {"value": 68, "unit": "mmHg"}
